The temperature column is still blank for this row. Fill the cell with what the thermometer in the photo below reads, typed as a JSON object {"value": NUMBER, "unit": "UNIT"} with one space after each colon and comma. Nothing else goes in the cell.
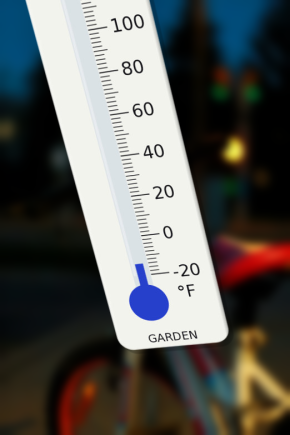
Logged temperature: {"value": -14, "unit": "°F"}
